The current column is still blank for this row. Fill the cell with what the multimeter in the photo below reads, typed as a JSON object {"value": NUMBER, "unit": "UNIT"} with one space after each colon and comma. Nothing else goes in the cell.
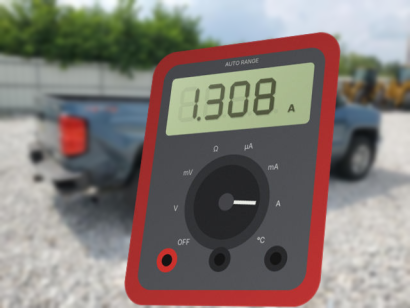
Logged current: {"value": 1.308, "unit": "A"}
